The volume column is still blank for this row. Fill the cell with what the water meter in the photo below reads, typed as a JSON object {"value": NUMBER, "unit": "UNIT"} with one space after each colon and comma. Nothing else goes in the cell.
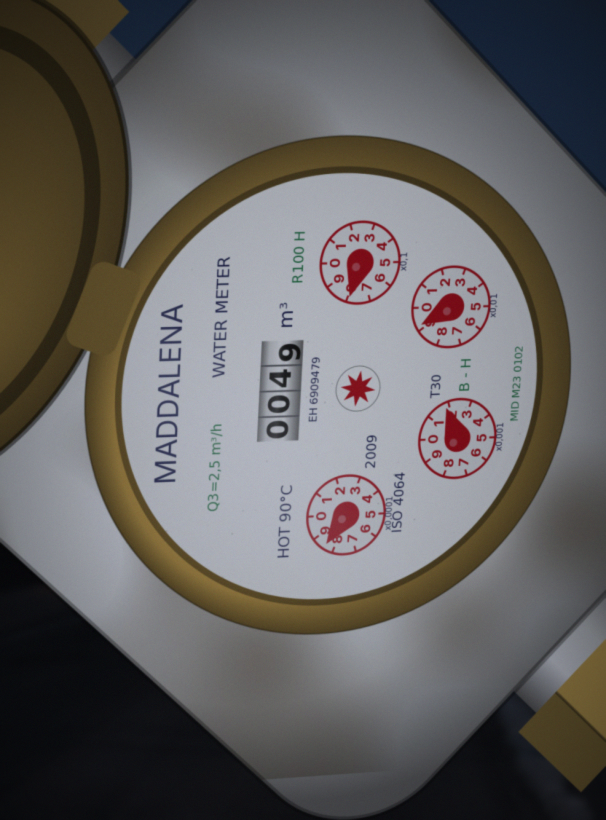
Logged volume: {"value": 48.7918, "unit": "m³"}
